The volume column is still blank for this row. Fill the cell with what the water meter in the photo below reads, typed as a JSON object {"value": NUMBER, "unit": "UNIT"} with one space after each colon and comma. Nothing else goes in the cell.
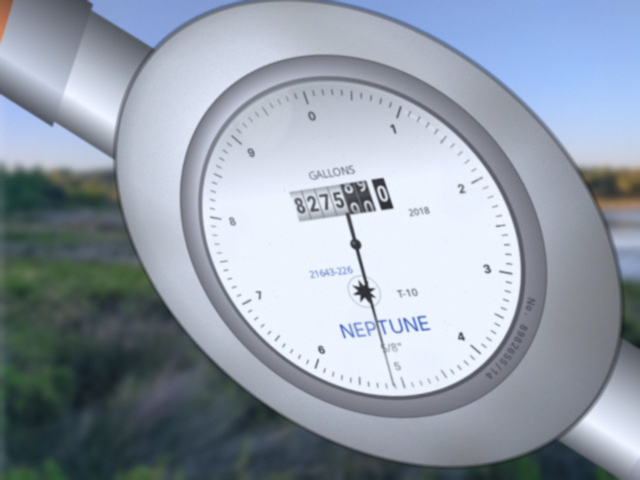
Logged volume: {"value": 8275895.1, "unit": "gal"}
